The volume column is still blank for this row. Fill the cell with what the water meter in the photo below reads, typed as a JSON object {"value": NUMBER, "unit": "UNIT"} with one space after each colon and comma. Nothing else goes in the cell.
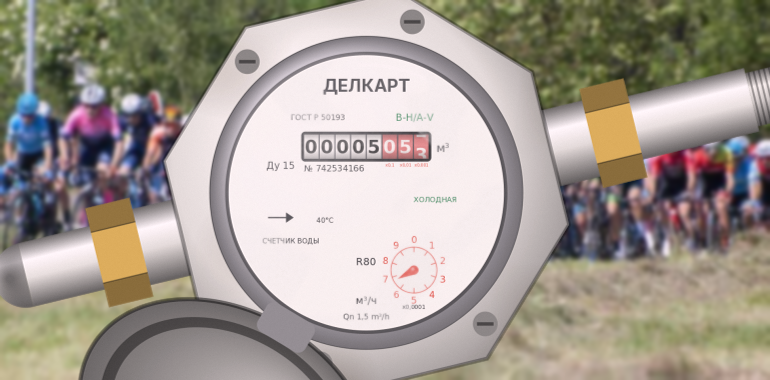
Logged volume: {"value": 5.0526, "unit": "m³"}
